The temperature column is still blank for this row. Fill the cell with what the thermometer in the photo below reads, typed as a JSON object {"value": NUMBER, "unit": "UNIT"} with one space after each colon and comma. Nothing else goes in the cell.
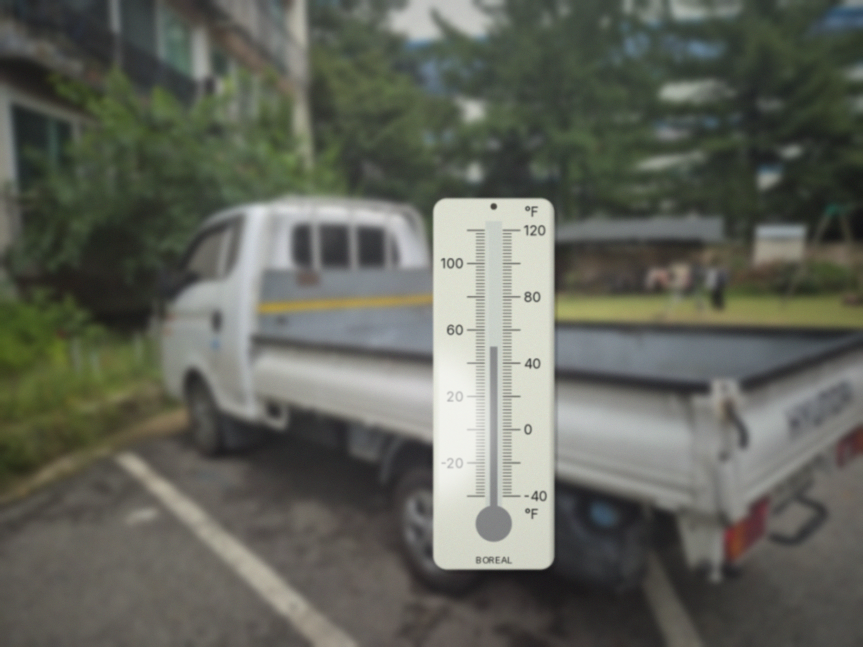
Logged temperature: {"value": 50, "unit": "°F"}
